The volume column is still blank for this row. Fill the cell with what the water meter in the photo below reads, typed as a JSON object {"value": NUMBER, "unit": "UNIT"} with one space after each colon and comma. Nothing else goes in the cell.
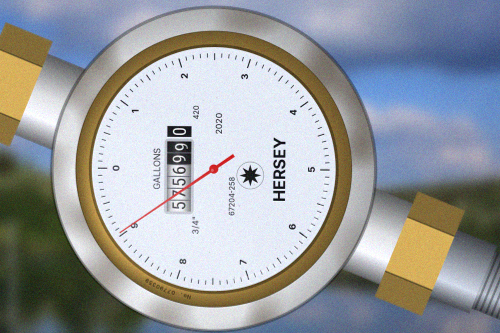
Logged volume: {"value": 5756989.0, "unit": "gal"}
